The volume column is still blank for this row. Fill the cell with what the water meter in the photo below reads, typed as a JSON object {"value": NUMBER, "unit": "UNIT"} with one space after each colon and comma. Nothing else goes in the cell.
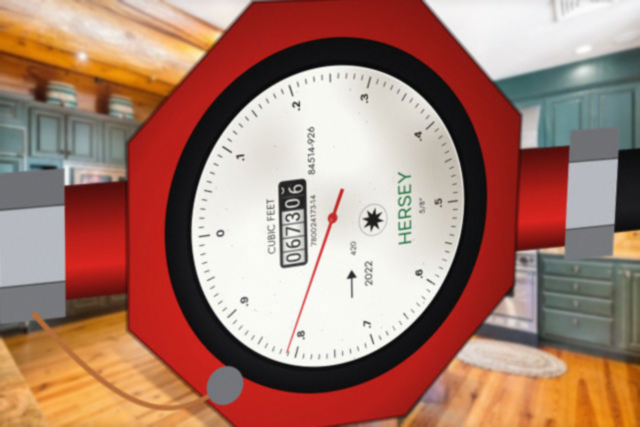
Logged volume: {"value": 67305.81, "unit": "ft³"}
